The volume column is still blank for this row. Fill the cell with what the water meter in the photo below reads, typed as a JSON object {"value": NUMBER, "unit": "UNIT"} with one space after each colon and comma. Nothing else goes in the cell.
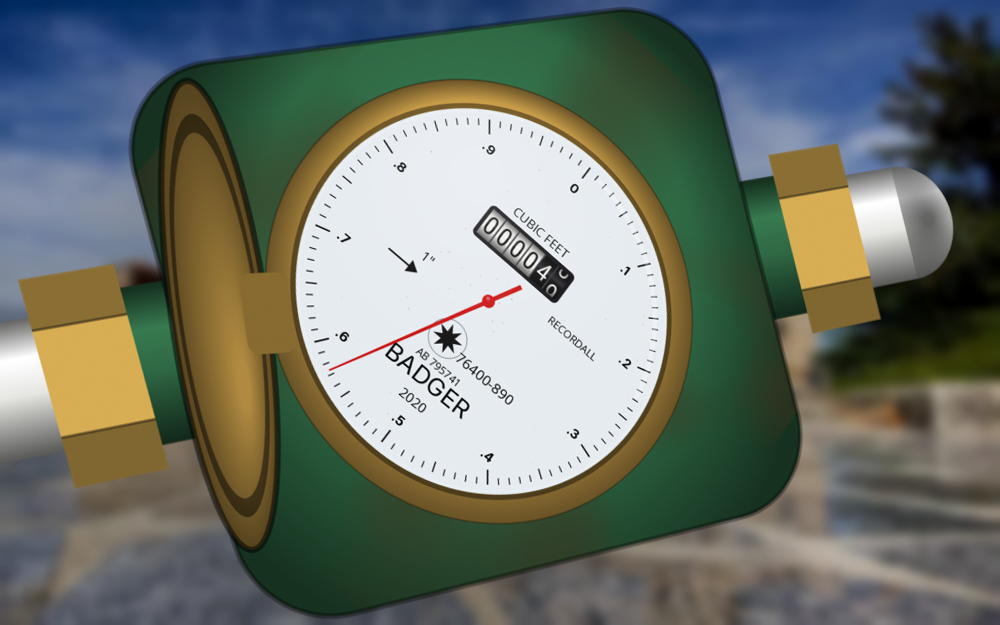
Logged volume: {"value": 48.57, "unit": "ft³"}
